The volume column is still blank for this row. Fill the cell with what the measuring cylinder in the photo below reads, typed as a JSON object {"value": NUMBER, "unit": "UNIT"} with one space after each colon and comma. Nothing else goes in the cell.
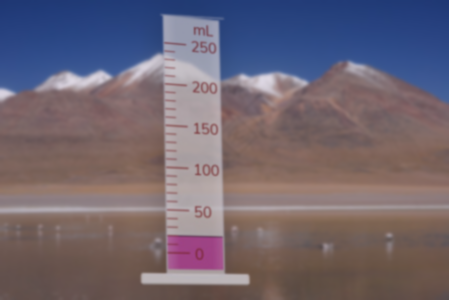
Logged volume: {"value": 20, "unit": "mL"}
